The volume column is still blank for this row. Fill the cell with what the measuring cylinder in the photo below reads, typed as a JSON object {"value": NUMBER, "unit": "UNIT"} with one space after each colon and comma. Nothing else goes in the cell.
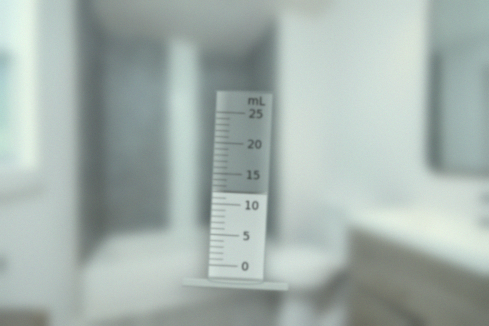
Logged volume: {"value": 12, "unit": "mL"}
